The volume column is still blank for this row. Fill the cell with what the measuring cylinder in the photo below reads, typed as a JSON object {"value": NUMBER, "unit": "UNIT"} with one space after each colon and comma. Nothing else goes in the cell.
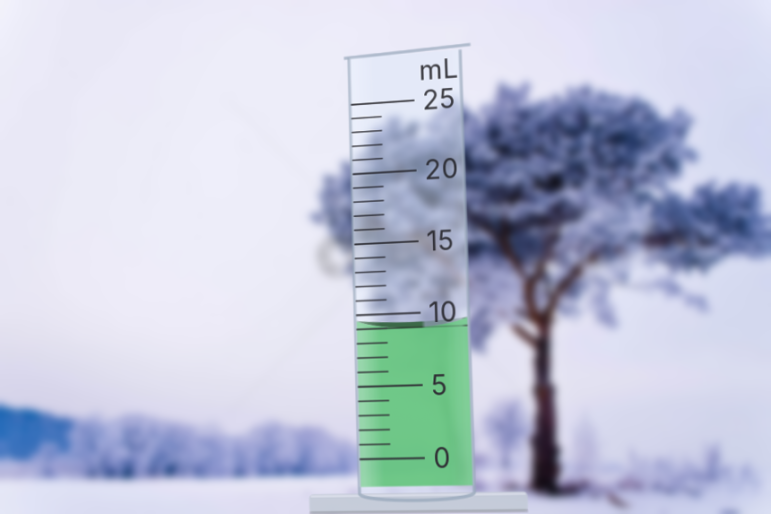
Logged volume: {"value": 9, "unit": "mL"}
